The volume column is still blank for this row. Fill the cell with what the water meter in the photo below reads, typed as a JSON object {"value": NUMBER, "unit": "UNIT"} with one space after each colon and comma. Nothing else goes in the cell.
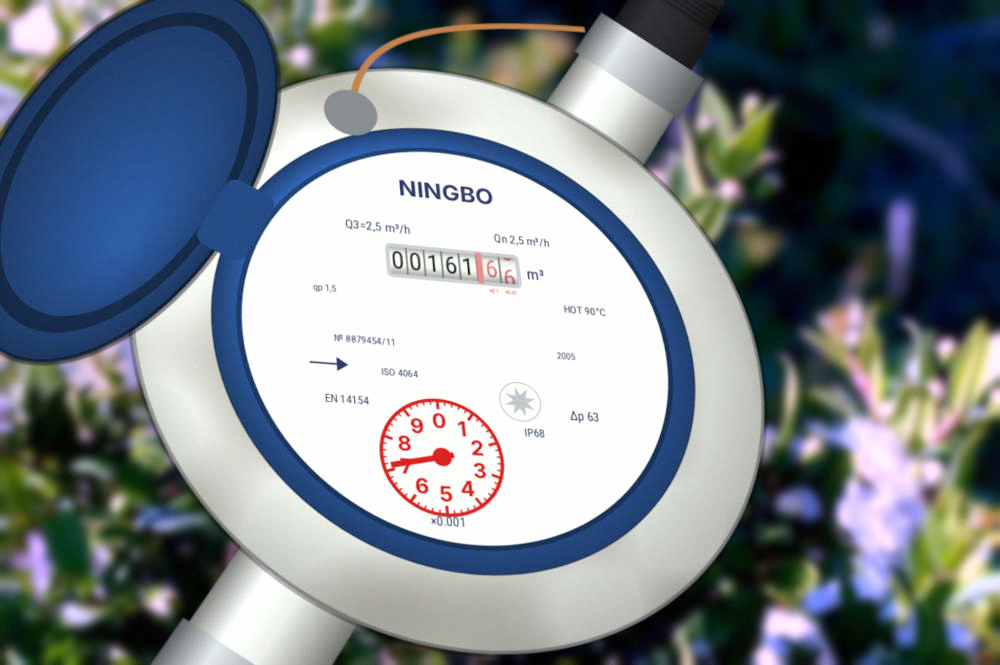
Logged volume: {"value": 161.657, "unit": "m³"}
